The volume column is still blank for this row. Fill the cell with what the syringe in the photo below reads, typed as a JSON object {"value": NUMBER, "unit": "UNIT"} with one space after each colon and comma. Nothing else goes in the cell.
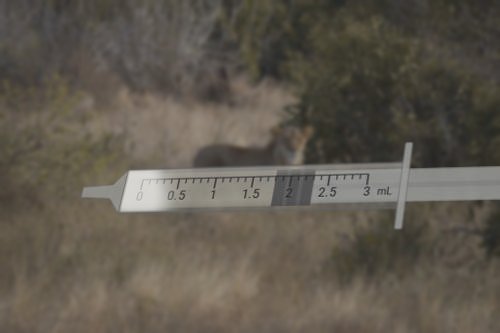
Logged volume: {"value": 1.8, "unit": "mL"}
